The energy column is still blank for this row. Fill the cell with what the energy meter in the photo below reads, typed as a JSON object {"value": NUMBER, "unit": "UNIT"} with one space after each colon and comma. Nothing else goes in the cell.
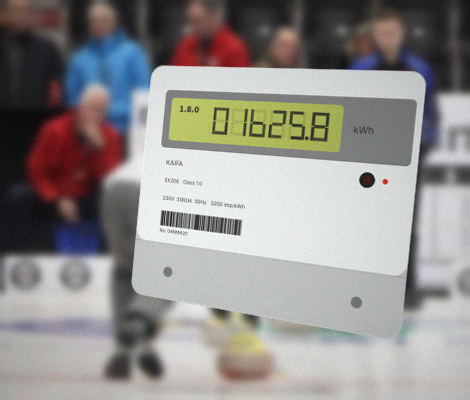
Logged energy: {"value": 1625.8, "unit": "kWh"}
